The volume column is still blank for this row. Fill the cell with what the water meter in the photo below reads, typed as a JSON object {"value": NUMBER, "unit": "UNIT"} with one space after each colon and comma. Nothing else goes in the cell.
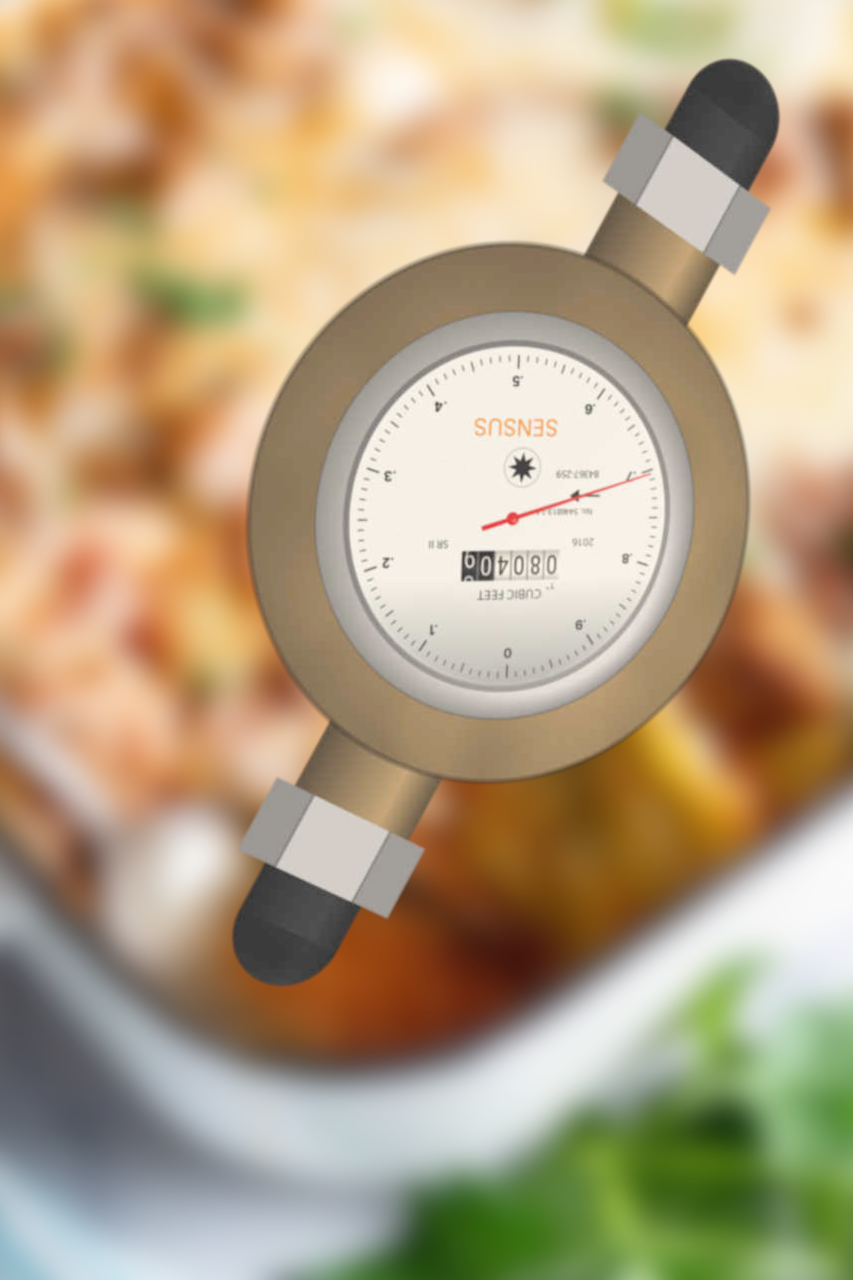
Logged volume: {"value": 80408.70, "unit": "ft³"}
